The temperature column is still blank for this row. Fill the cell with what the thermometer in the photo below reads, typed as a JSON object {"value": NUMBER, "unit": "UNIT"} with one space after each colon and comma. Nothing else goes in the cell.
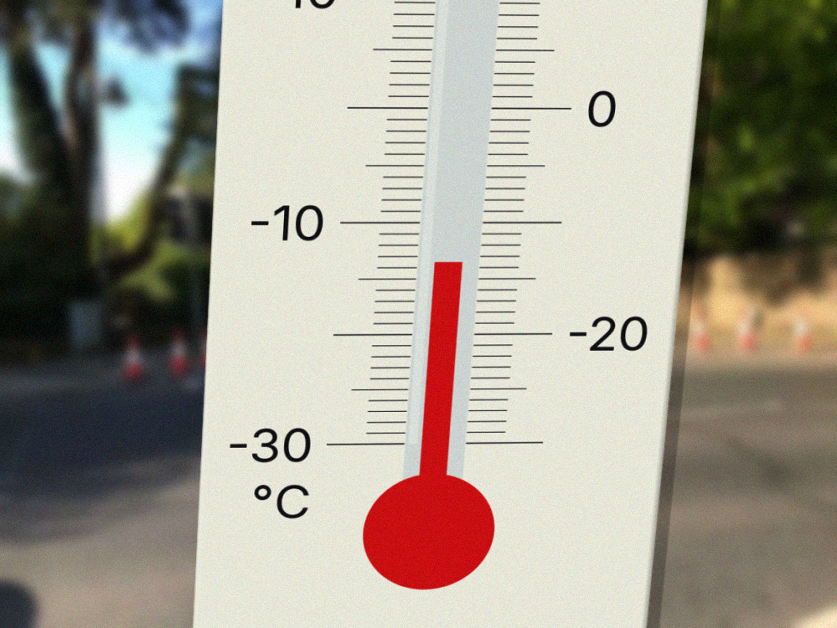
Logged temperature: {"value": -13.5, "unit": "°C"}
